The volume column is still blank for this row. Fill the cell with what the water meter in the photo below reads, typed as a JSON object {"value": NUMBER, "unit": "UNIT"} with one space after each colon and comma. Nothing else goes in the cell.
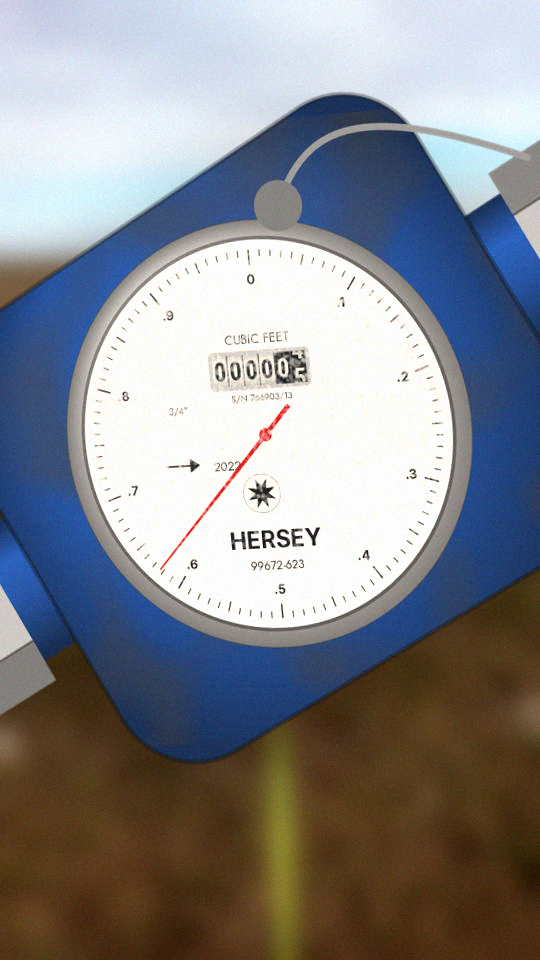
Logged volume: {"value": 4.62, "unit": "ft³"}
